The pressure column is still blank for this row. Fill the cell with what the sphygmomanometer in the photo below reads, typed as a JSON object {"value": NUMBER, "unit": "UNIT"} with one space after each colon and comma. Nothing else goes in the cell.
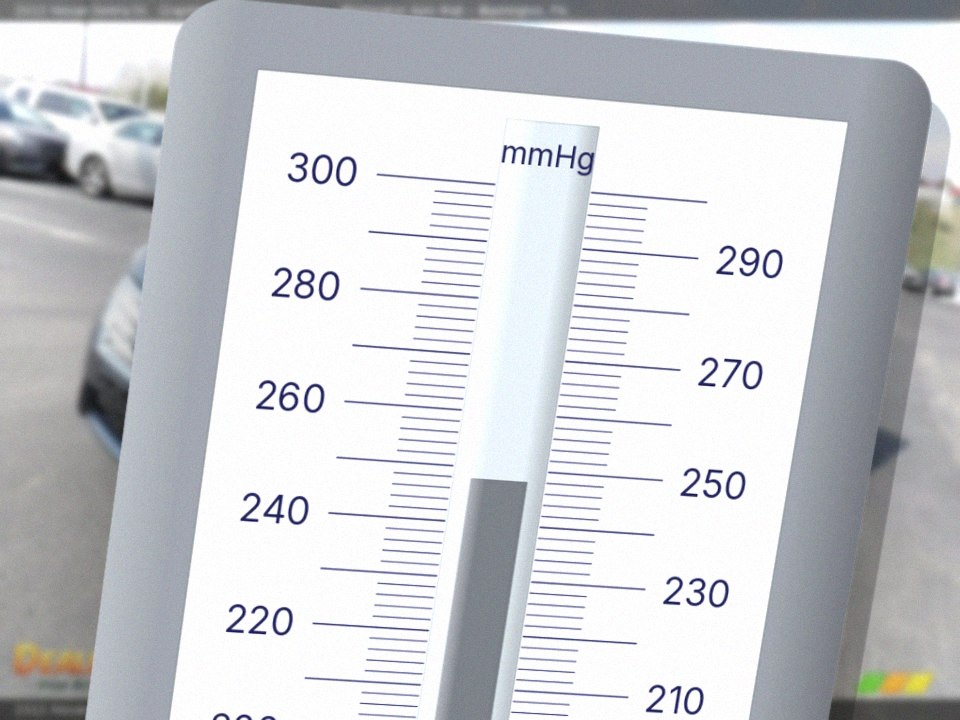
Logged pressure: {"value": 248, "unit": "mmHg"}
